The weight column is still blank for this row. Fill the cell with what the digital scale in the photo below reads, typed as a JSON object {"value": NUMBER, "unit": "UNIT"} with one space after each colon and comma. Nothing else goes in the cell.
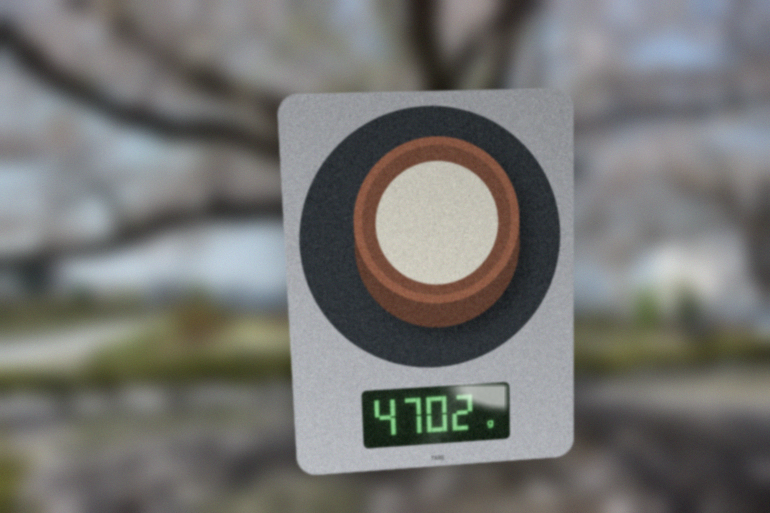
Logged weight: {"value": 4702, "unit": "g"}
